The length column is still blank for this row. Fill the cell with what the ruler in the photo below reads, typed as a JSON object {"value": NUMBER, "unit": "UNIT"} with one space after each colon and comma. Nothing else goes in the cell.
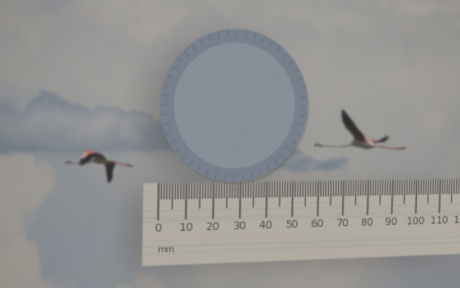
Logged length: {"value": 55, "unit": "mm"}
